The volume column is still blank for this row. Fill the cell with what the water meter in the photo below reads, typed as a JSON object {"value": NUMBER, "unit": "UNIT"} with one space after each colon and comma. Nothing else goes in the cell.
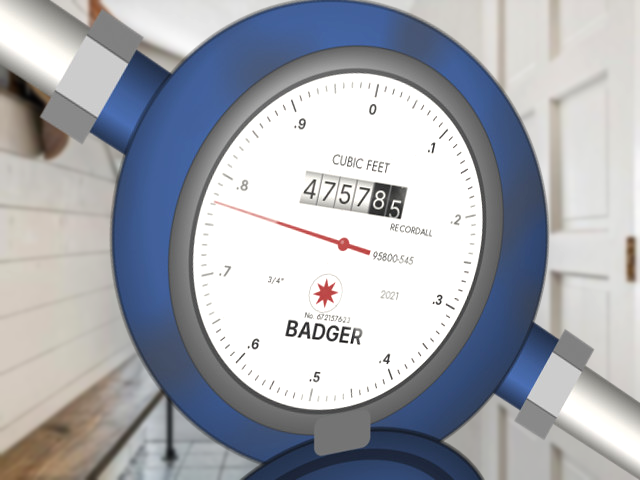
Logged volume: {"value": 475784.77, "unit": "ft³"}
